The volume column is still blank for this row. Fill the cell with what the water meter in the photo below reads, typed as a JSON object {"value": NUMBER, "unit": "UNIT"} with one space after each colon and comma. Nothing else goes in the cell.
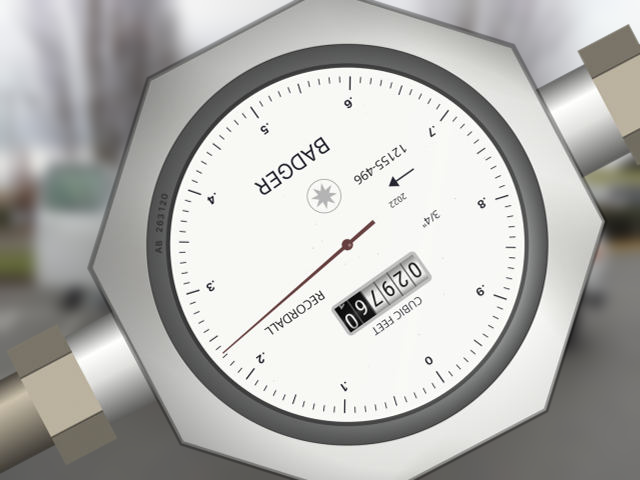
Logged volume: {"value": 29760.23, "unit": "ft³"}
